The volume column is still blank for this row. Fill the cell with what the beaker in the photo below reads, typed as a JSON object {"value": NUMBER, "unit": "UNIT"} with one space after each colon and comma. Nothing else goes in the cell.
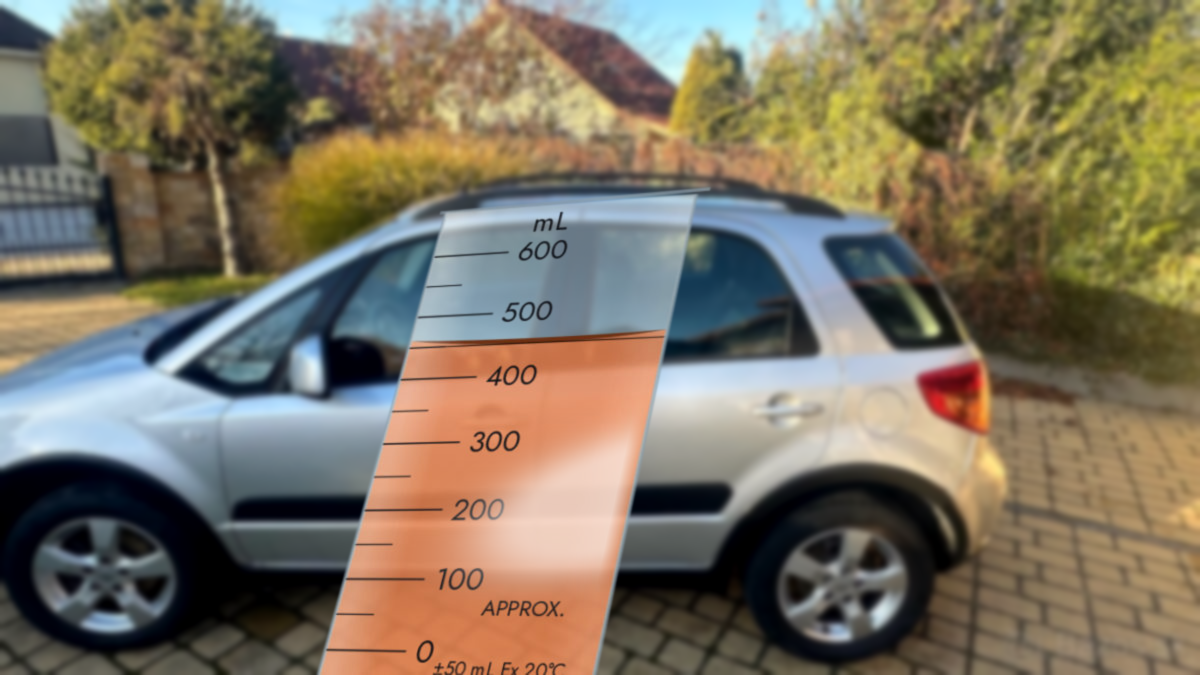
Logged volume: {"value": 450, "unit": "mL"}
